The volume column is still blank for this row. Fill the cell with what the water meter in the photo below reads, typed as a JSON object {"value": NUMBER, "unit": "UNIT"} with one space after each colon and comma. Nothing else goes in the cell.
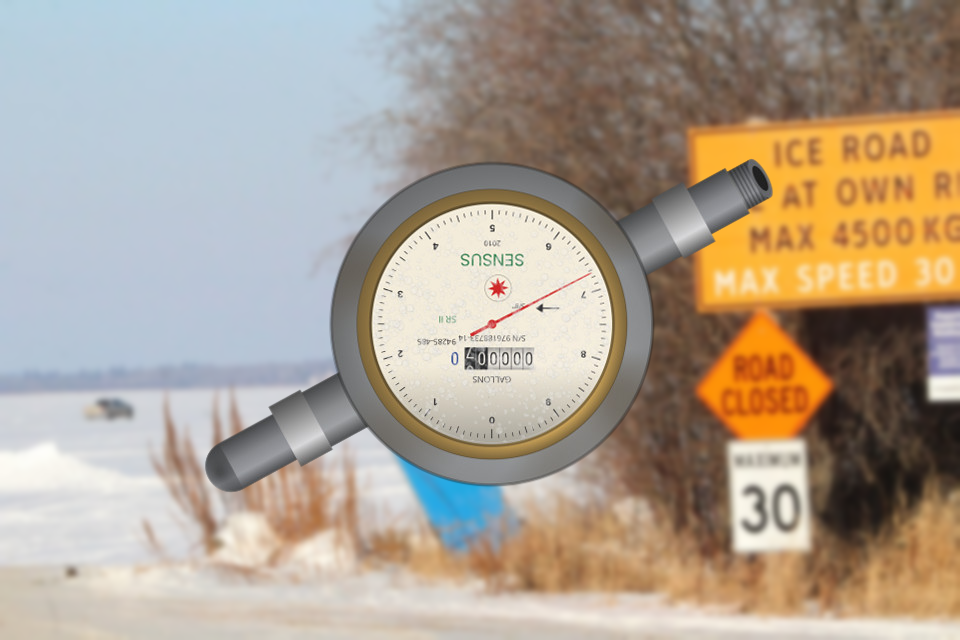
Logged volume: {"value": 66.7, "unit": "gal"}
